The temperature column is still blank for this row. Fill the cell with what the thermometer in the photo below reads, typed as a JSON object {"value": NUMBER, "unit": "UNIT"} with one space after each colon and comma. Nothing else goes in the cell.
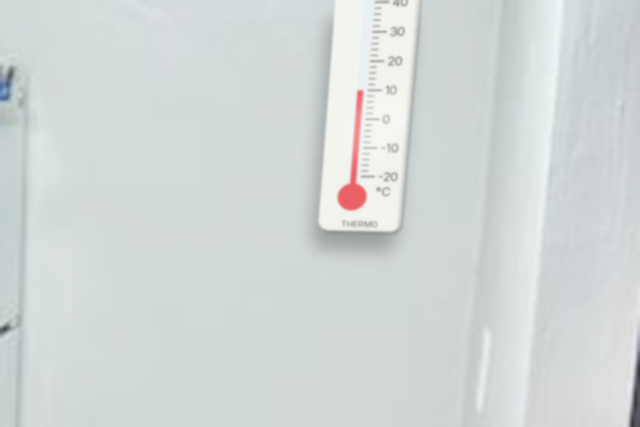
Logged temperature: {"value": 10, "unit": "°C"}
